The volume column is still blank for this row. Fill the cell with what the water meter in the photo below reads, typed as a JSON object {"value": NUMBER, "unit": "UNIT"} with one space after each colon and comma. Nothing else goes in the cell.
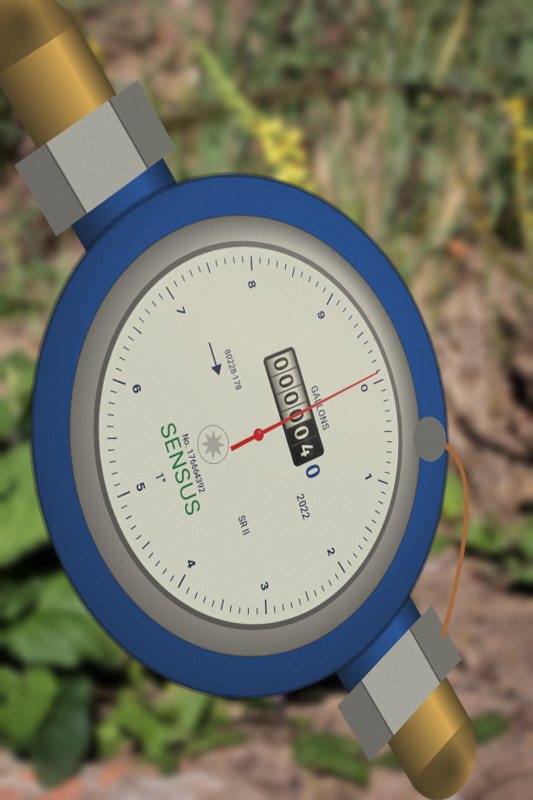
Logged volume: {"value": 39.9, "unit": "gal"}
